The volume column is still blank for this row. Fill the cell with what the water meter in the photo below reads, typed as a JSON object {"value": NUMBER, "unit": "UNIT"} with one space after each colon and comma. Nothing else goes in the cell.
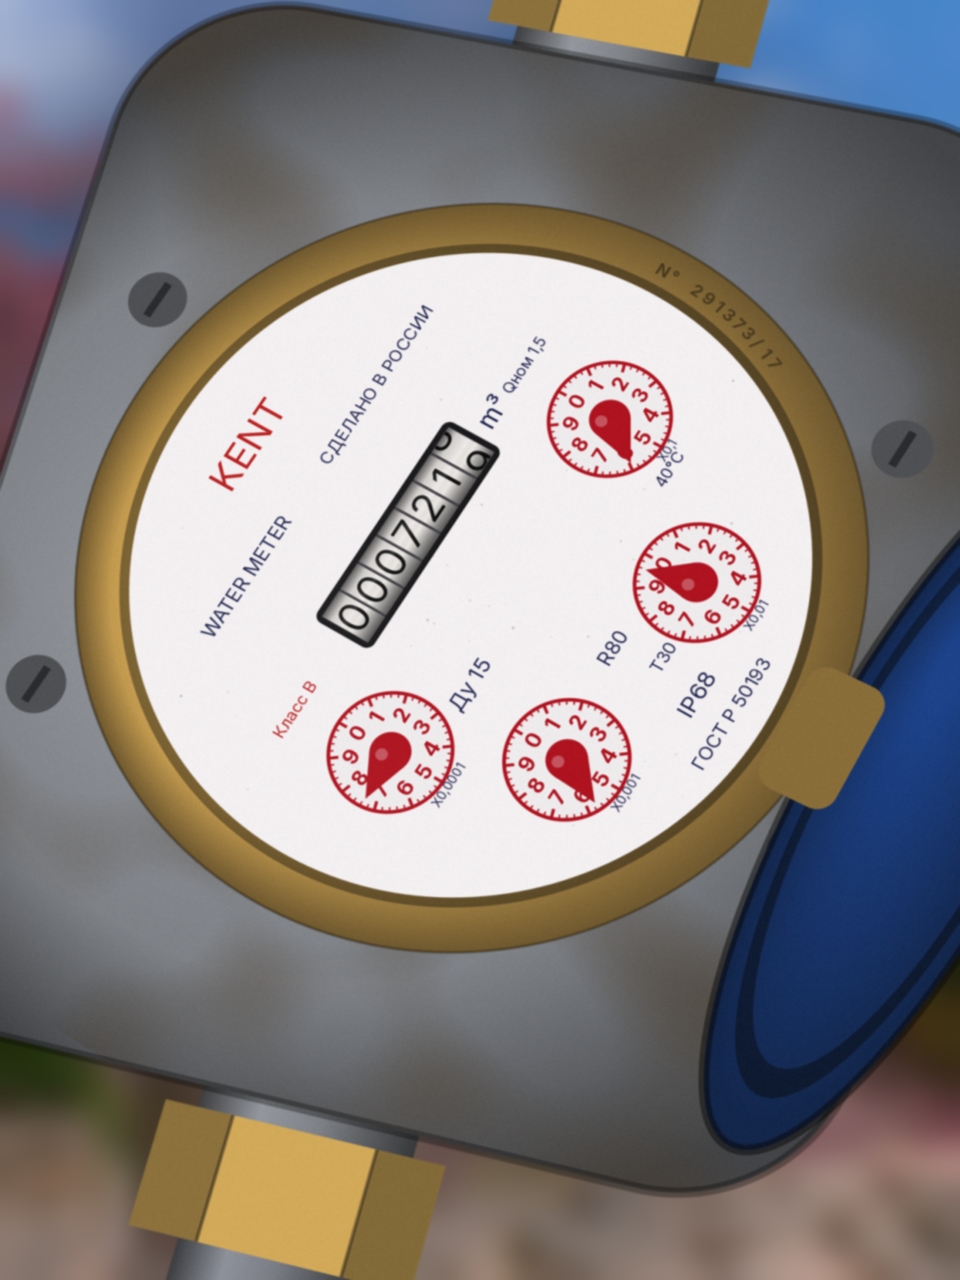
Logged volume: {"value": 7218.5957, "unit": "m³"}
